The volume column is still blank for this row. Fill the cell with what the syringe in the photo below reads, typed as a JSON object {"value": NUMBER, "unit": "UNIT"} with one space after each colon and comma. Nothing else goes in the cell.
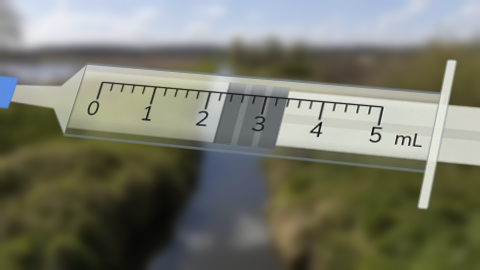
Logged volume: {"value": 2.3, "unit": "mL"}
